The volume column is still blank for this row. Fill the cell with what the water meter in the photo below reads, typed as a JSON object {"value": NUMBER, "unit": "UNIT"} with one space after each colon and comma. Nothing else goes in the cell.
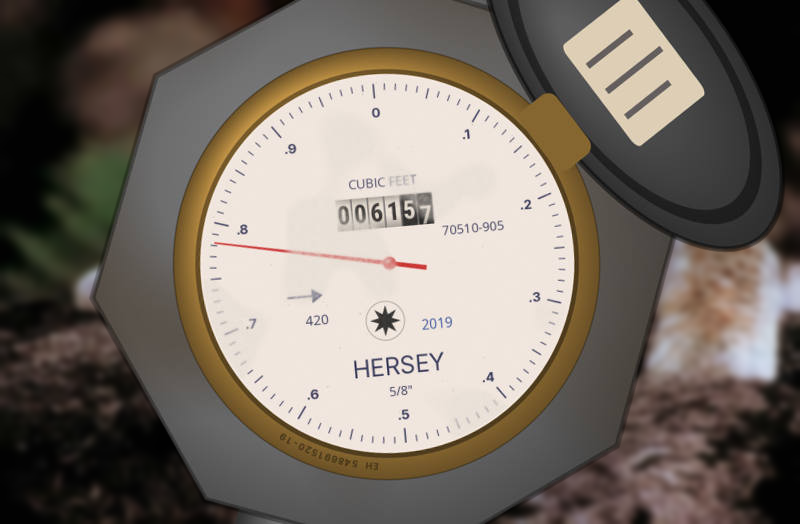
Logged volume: {"value": 6156.78, "unit": "ft³"}
